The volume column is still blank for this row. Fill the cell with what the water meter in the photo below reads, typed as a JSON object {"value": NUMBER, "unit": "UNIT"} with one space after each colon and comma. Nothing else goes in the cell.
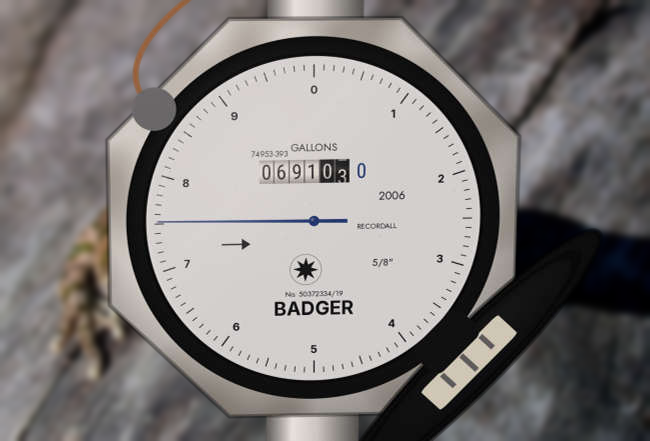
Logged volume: {"value": 691027.5, "unit": "gal"}
